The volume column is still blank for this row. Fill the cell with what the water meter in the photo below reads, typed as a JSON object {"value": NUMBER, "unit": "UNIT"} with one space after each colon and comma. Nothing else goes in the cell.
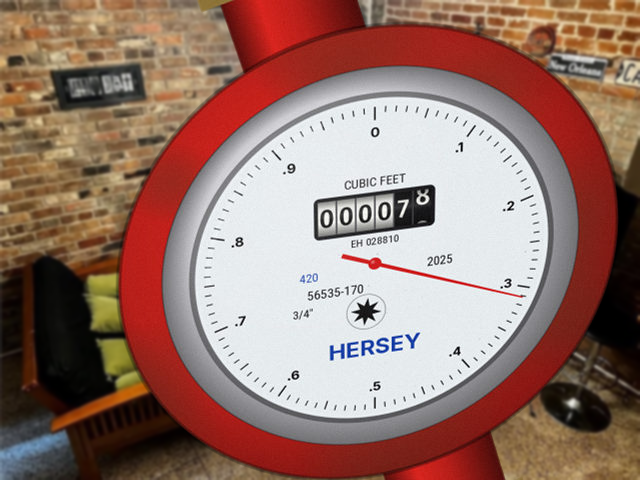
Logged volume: {"value": 78.31, "unit": "ft³"}
